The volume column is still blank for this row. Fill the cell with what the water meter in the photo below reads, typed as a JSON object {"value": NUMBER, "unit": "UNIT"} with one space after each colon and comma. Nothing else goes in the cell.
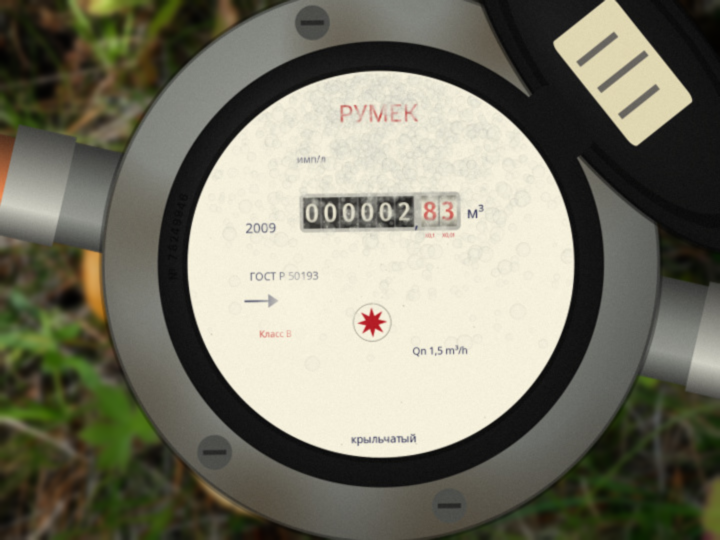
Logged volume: {"value": 2.83, "unit": "m³"}
